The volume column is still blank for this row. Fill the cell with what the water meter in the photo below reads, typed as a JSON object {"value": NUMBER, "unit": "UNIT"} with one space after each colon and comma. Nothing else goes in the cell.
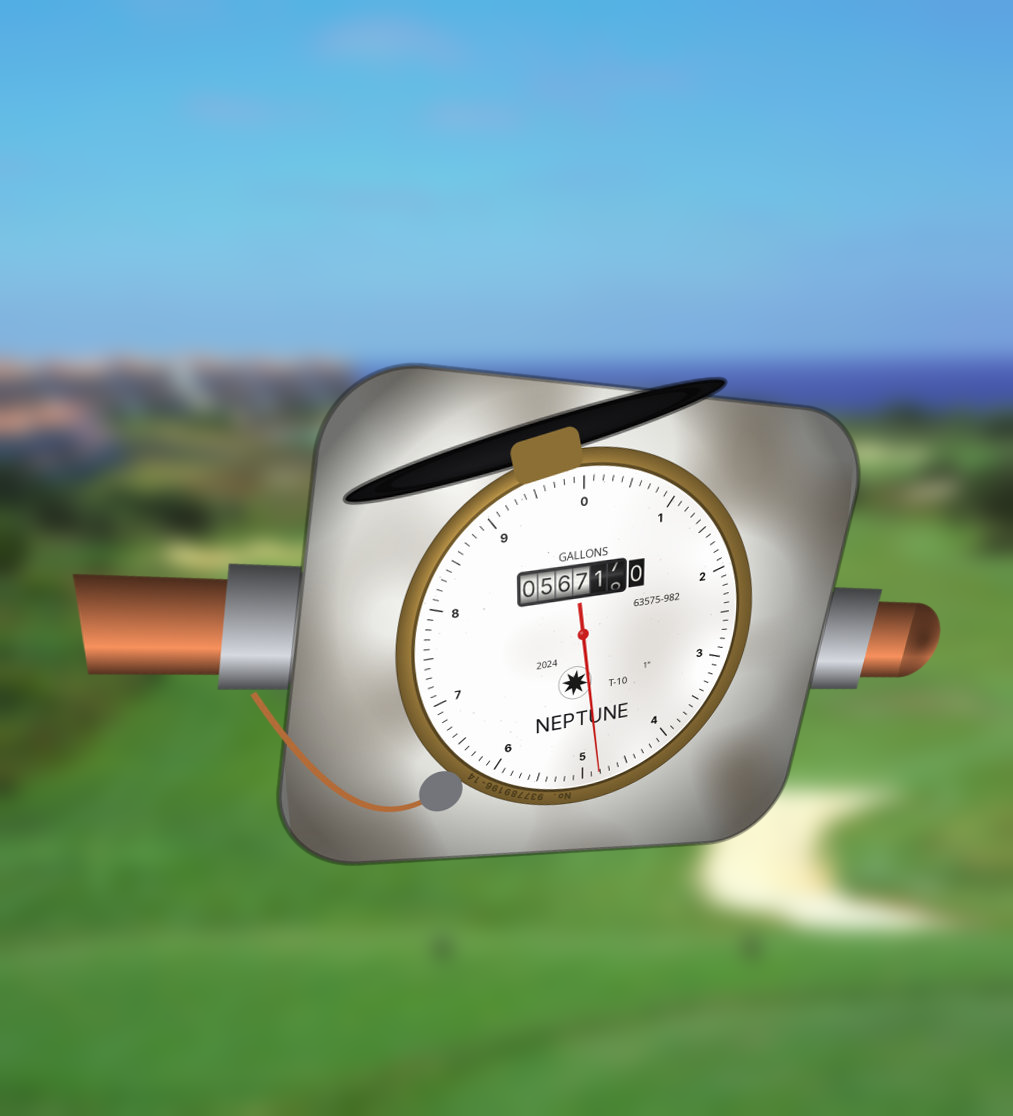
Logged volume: {"value": 567174.8, "unit": "gal"}
